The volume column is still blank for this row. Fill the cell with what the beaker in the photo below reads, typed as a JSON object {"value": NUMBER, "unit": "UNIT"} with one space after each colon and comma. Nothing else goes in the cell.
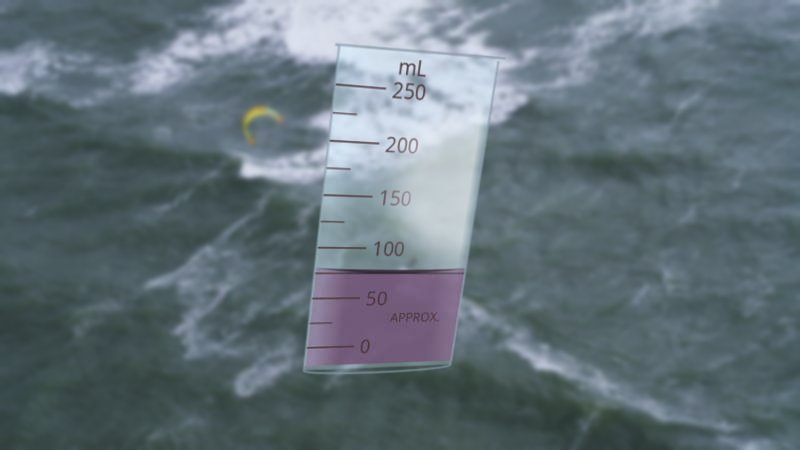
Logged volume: {"value": 75, "unit": "mL"}
